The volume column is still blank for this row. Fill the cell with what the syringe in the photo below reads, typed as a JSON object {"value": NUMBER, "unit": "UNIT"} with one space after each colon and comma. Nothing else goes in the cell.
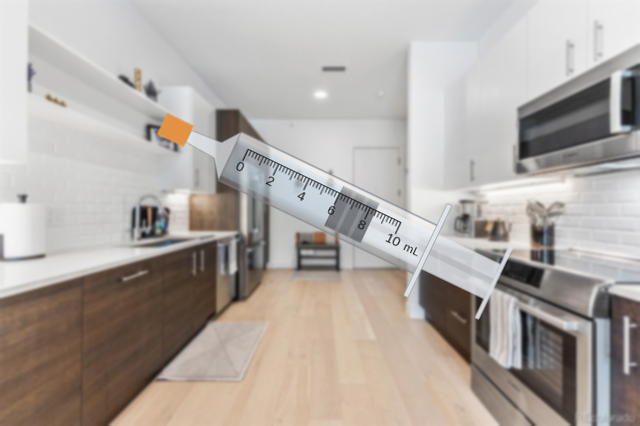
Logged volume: {"value": 6, "unit": "mL"}
